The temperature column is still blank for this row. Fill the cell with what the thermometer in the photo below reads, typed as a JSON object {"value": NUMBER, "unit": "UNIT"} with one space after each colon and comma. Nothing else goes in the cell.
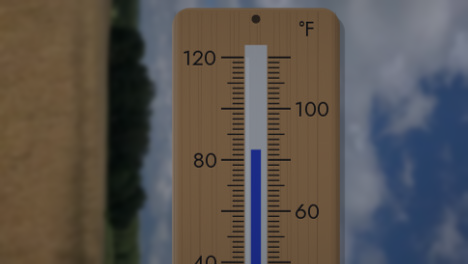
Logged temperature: {"value": 84, "unit": "°F"}
